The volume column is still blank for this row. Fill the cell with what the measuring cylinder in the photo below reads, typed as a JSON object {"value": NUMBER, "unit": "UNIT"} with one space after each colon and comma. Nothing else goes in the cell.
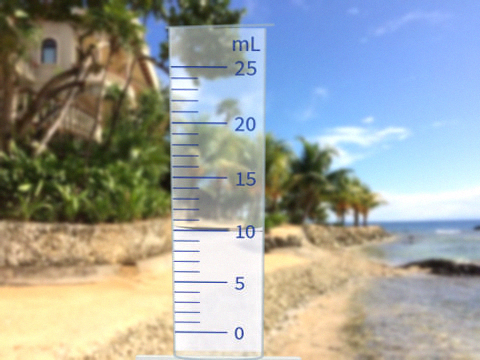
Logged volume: {"value": 10, "unit": "mL"}
